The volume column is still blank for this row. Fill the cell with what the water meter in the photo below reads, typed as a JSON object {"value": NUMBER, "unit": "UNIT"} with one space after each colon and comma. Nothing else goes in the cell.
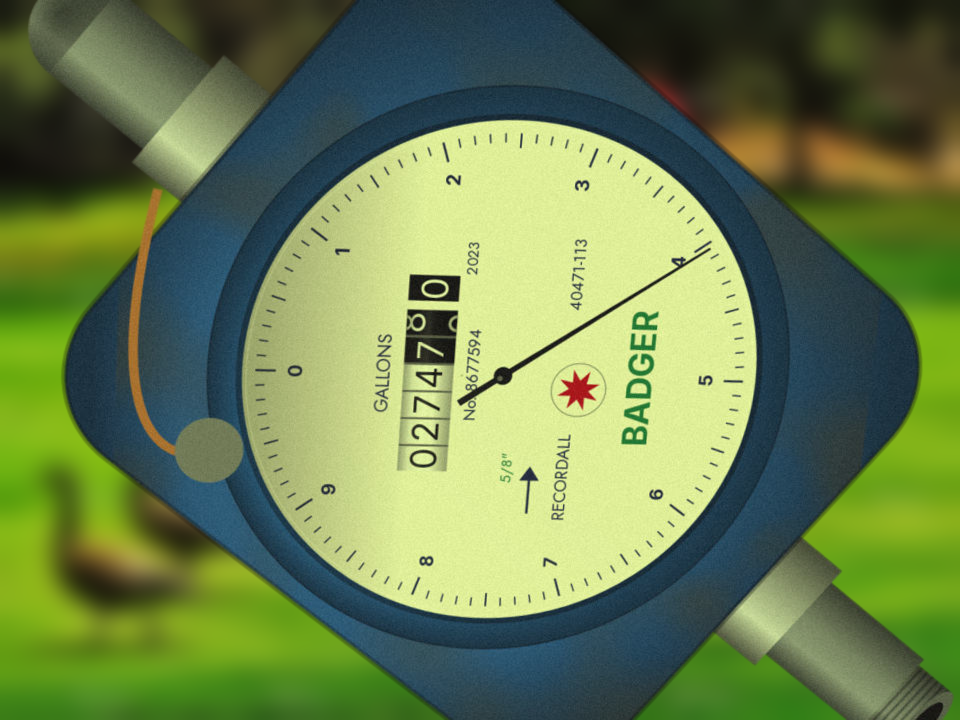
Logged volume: {"value": 274784.0, "unit": "gal"}
